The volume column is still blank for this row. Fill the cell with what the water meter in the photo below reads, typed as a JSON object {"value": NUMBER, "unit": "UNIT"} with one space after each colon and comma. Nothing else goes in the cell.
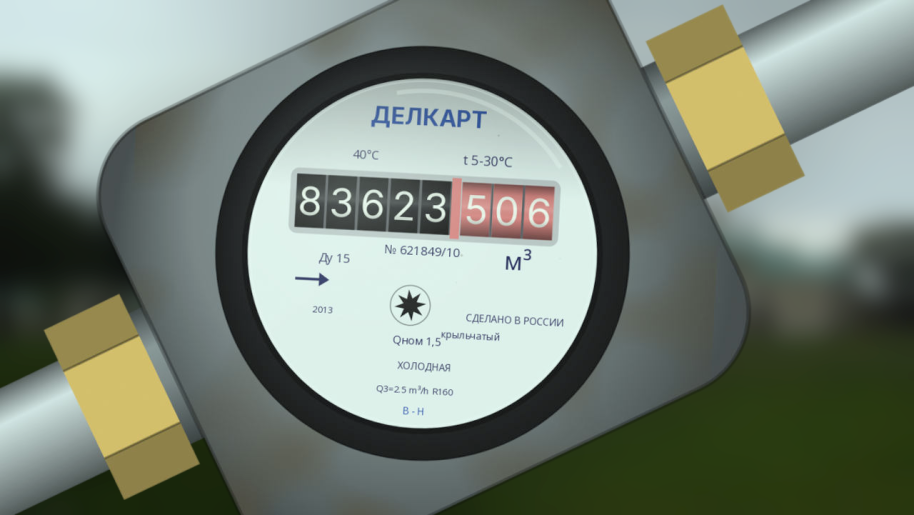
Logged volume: {"value": 83623.506, "unit": "m³"}
